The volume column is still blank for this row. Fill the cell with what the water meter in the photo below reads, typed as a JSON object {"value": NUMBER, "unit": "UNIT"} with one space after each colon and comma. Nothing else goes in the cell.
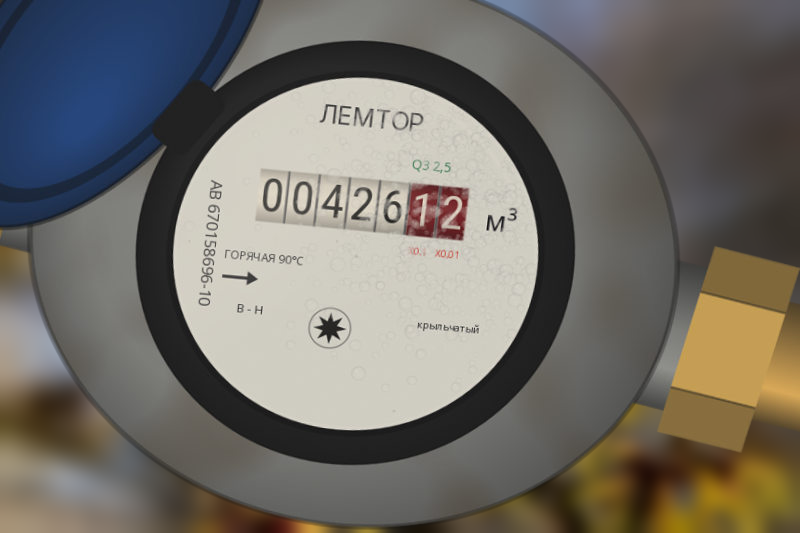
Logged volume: {"value": 426.12, "unit": "m³"}
